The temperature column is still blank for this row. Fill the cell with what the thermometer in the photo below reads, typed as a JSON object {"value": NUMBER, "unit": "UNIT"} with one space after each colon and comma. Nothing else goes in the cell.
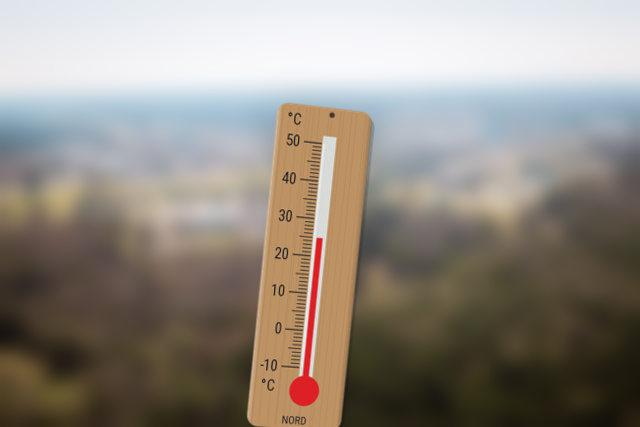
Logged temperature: {"value": 25, "unit": "°C"}
